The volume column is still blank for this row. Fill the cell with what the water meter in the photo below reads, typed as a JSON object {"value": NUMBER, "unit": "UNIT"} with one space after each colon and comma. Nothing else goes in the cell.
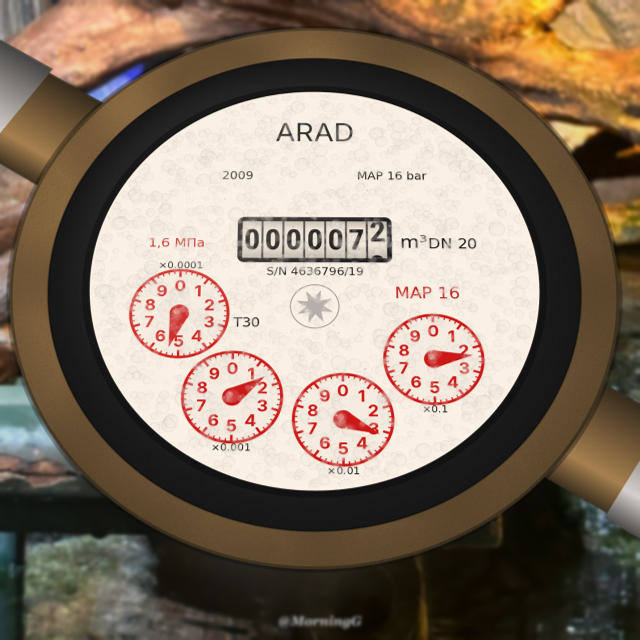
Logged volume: {"value": 72.2315, "unit": "m³"}
